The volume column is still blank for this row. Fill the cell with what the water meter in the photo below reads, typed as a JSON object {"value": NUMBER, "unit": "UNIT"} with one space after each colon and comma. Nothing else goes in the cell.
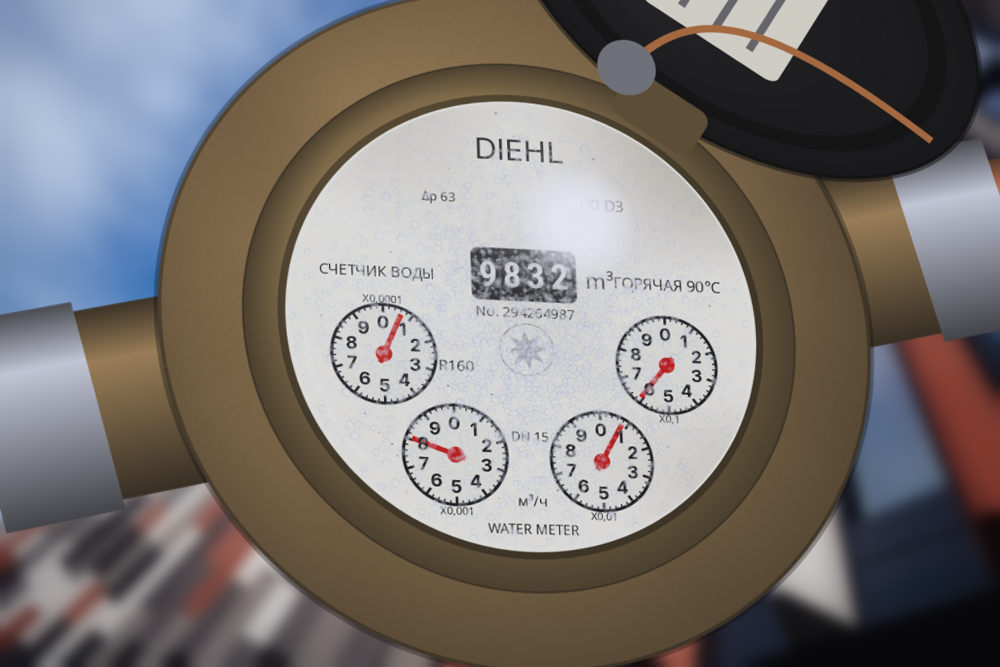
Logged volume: {"value": 9832.6080, "unit": "m³"}
